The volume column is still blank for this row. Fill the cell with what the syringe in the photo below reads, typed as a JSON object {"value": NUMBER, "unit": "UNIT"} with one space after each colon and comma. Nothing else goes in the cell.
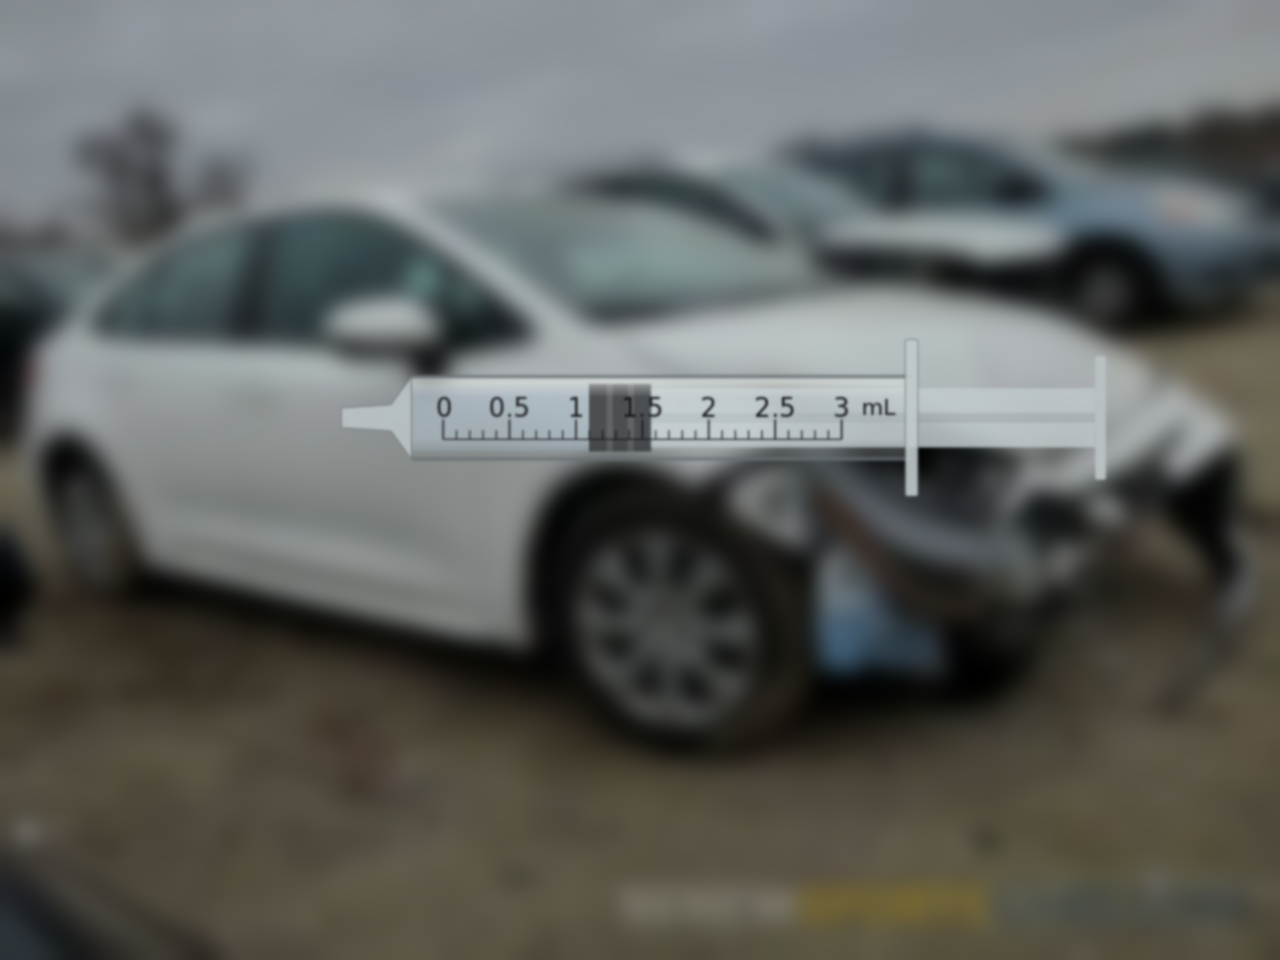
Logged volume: {"value": 1.1, "unit": "mL"}
